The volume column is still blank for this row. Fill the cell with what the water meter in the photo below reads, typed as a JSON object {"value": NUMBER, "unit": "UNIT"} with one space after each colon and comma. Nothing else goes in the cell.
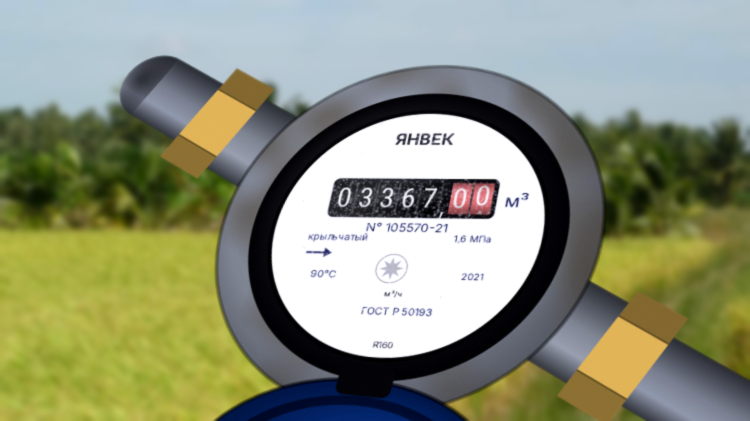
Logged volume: {"value": 3367.00, "unit": "m³"}
